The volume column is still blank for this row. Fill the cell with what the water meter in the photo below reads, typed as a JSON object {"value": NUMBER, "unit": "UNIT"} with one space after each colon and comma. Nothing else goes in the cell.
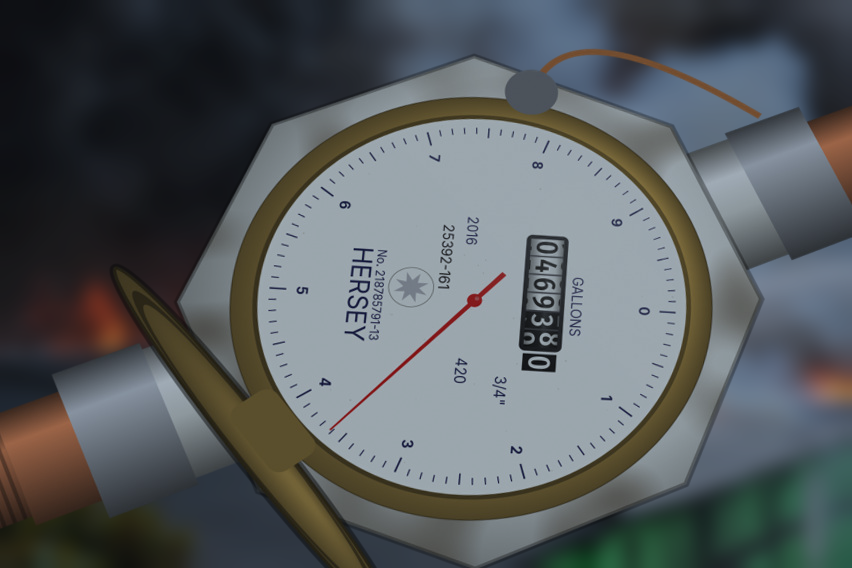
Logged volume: {"value": 469383.6, "unit": "gal"}
